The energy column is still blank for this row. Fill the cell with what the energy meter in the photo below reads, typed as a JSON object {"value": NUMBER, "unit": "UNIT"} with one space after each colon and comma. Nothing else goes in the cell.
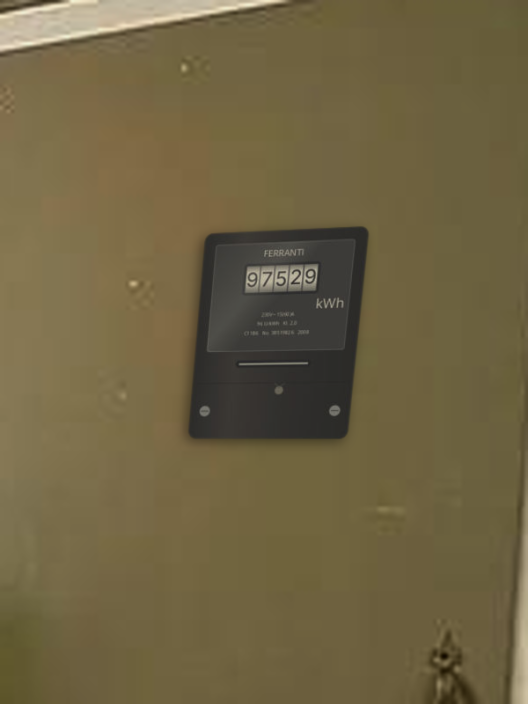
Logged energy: {"value": 97529, "unit": "kWh"}
